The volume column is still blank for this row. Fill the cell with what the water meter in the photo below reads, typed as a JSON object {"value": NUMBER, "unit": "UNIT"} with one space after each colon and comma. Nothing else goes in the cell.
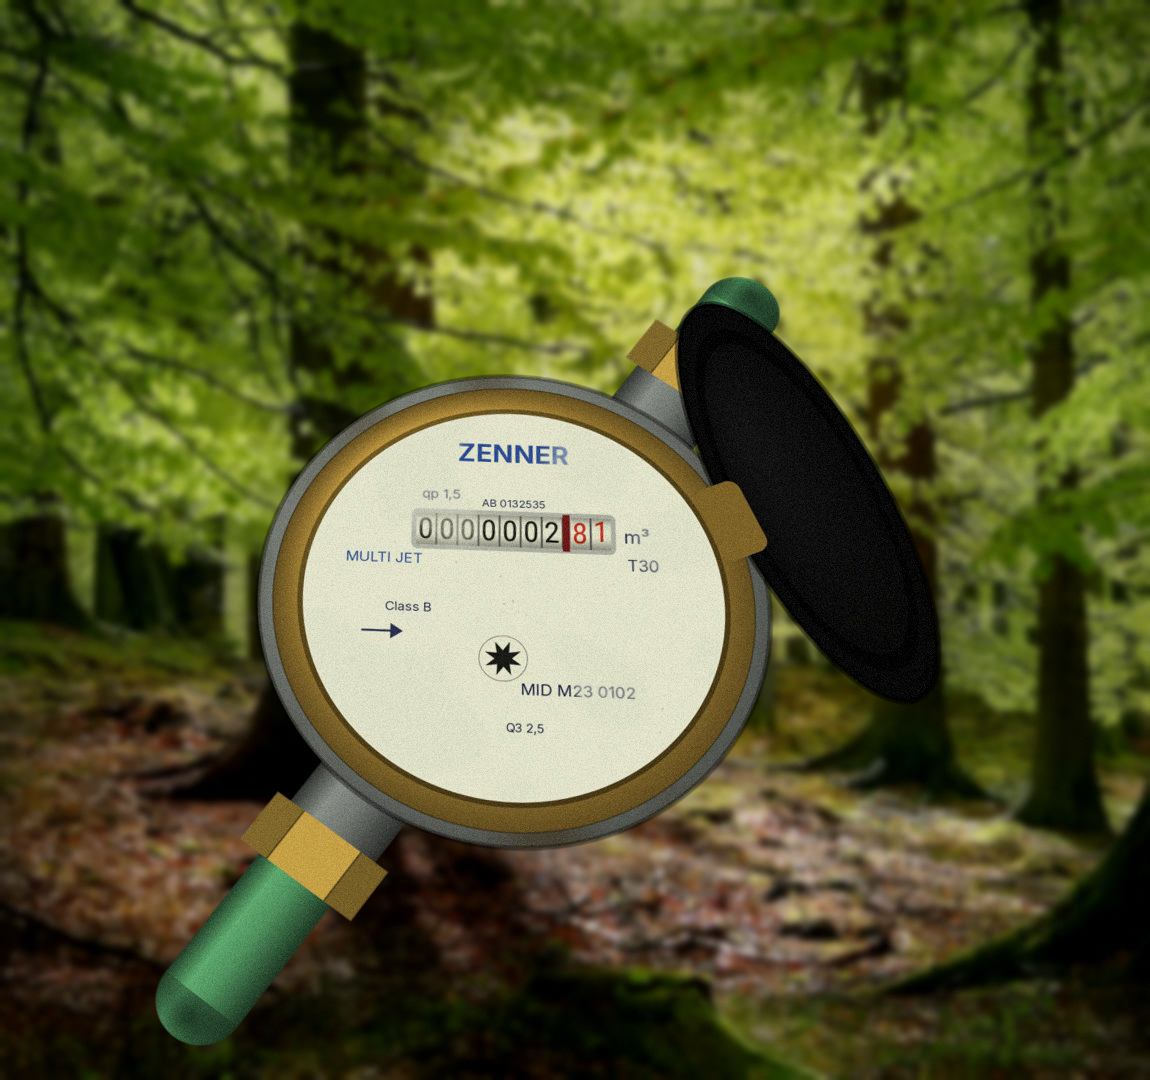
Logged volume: {"value": 2.81, "unit": "m³"}
